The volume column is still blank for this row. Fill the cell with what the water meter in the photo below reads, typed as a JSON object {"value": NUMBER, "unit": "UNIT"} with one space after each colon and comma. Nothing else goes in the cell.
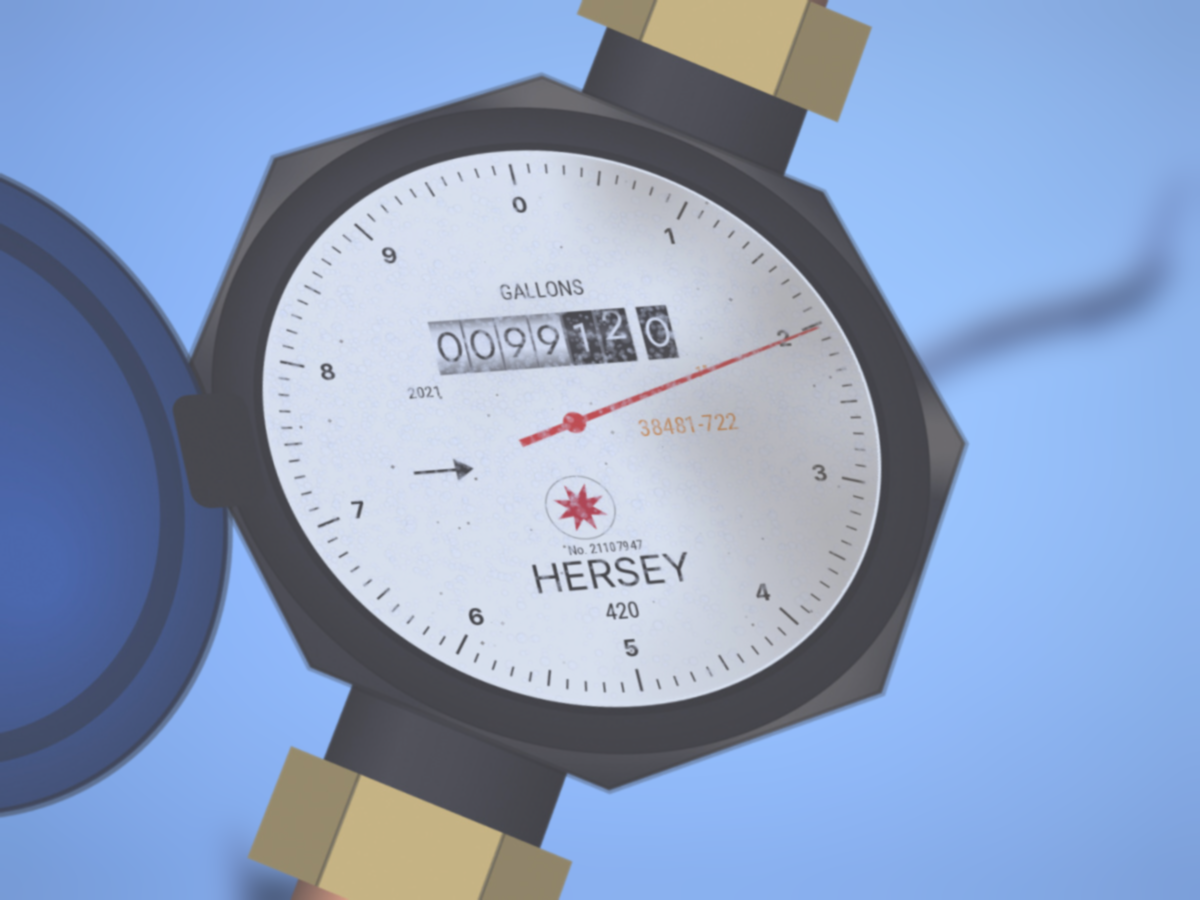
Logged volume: {"value": 99122.0, "unit": "gal"}
